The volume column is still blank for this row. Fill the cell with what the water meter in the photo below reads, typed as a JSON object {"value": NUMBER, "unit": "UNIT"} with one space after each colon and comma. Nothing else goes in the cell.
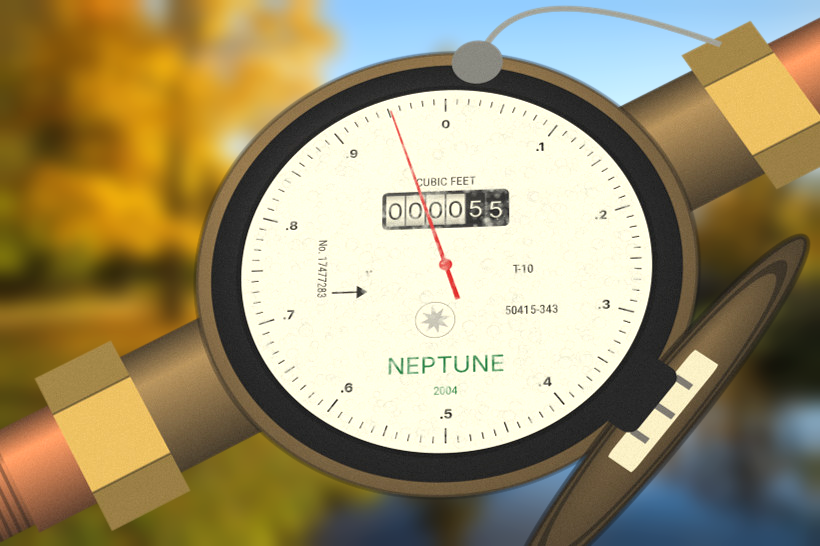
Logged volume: {"value": 54.95, "unit": "ft³"}
